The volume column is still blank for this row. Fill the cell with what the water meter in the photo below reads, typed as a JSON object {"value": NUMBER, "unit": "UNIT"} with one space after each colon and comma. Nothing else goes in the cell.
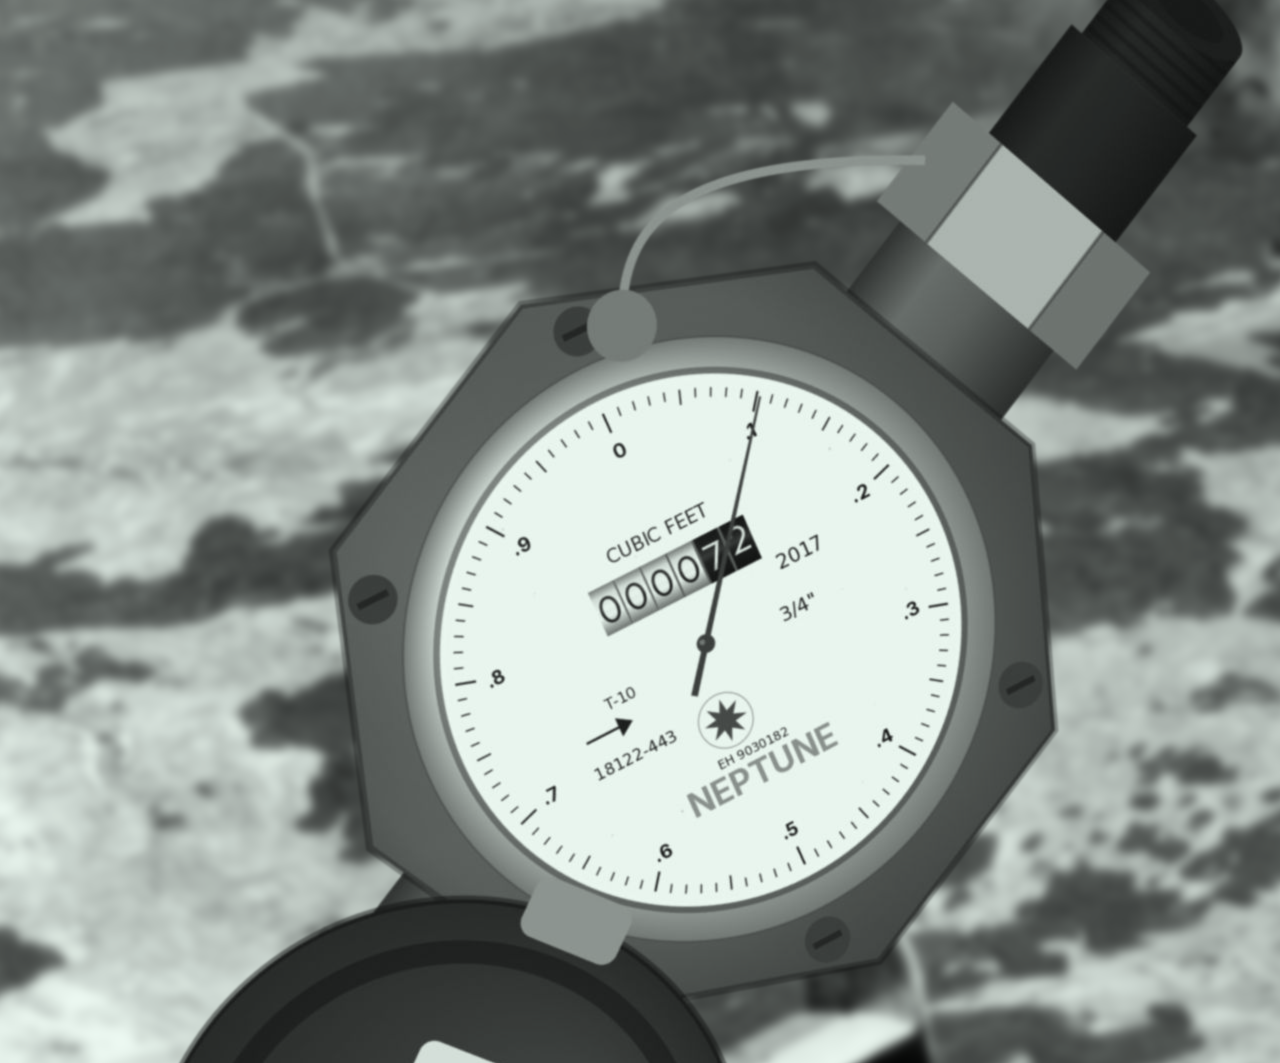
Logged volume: {"value": 72.10, "unit": "ft³"}
